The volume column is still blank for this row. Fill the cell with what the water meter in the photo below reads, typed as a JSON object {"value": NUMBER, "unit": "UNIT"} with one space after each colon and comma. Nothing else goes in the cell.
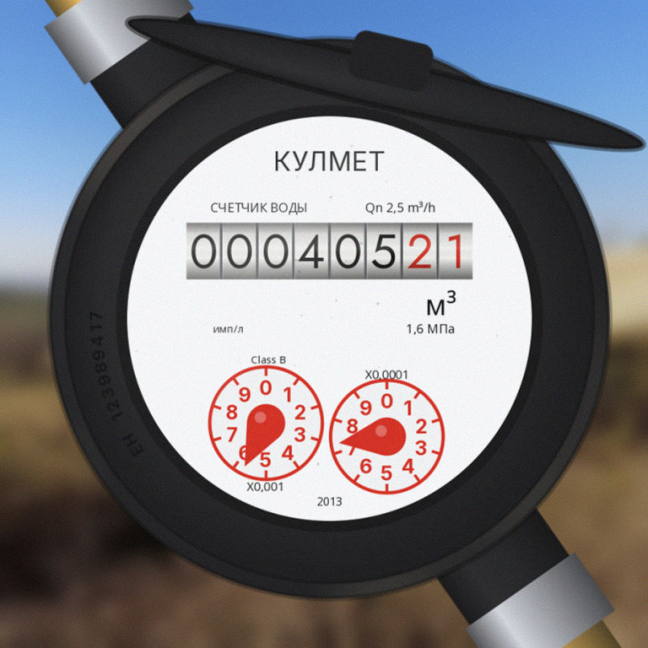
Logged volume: {"value": 405.2157, "unit": "m³"}
